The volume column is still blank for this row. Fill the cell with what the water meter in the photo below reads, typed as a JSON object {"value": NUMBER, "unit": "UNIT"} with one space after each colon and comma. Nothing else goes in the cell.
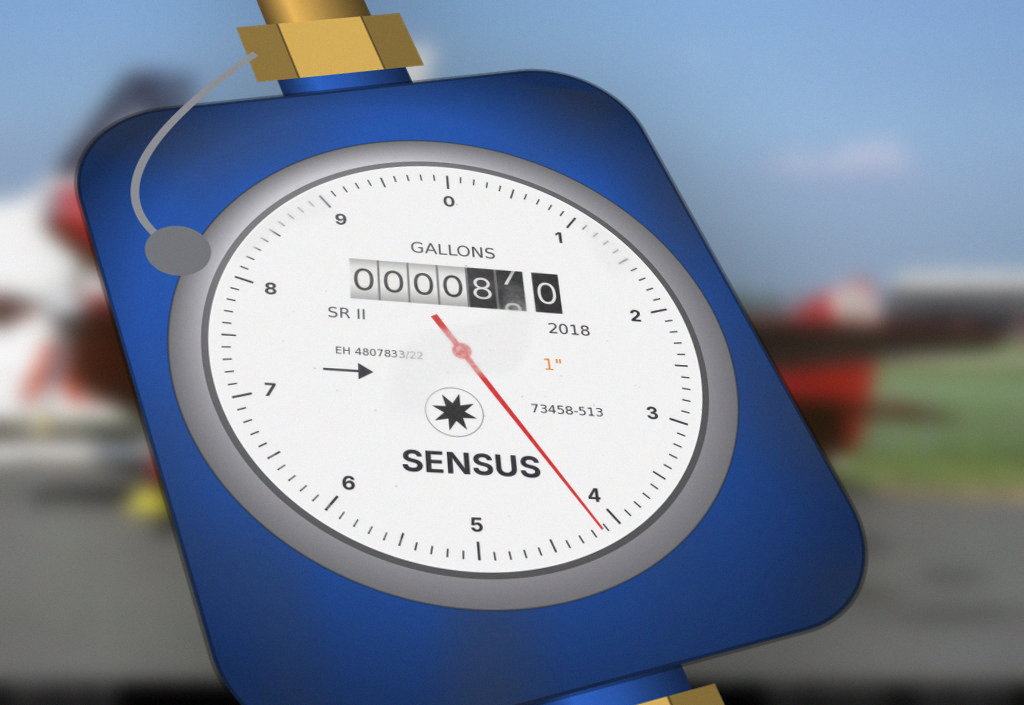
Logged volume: {"value": 874.1, "unit": "gal"}
